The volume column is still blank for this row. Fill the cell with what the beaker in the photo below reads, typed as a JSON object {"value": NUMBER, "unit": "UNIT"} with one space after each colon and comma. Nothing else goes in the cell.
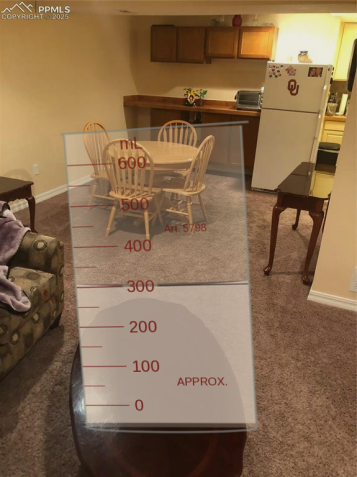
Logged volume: {"value": 300, "unit": "mL"}
